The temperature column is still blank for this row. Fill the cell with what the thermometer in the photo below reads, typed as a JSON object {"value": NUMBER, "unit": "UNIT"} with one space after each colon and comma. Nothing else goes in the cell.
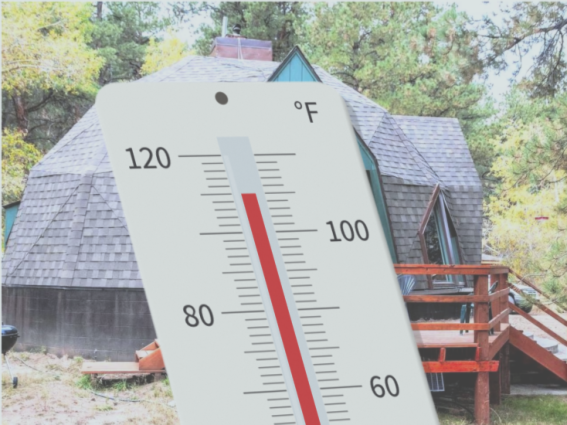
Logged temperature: {"value": 110, "unit": "°F"}
